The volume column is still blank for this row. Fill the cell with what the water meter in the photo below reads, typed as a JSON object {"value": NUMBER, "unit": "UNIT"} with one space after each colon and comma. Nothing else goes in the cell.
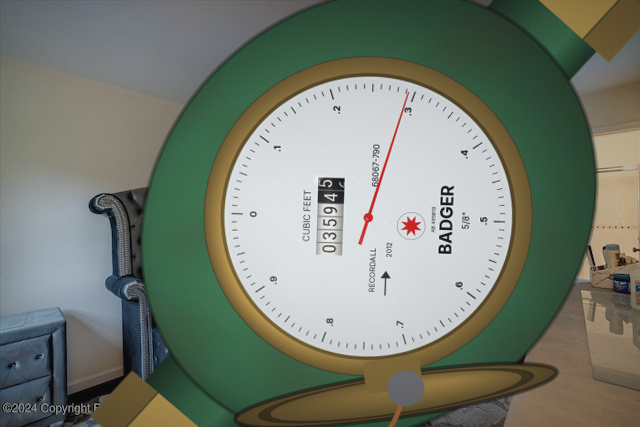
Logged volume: {"value": 35945.29, "unit": "ft³"}
